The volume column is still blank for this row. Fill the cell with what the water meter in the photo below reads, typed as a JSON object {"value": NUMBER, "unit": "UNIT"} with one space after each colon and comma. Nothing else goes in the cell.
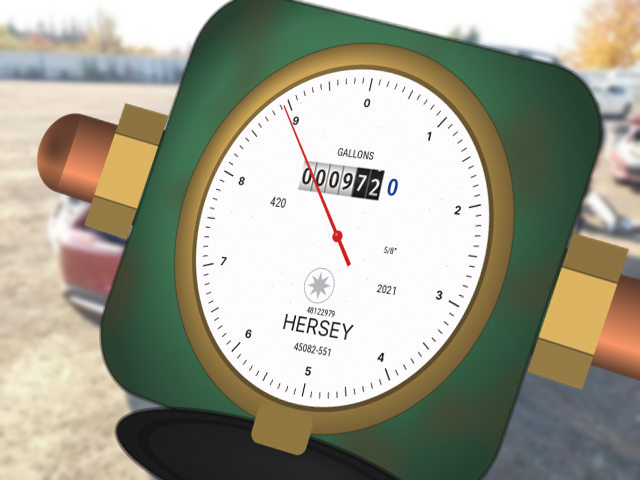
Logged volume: {"value": 9718.9, "unit": "gal"}
